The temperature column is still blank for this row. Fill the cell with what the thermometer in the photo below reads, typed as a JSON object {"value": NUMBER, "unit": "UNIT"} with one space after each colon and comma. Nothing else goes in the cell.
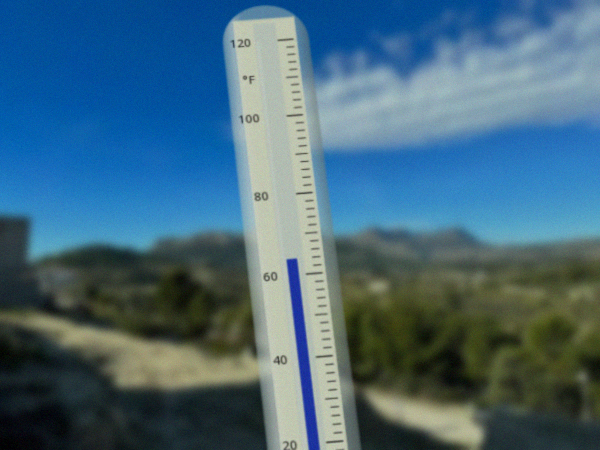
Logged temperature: {"value": 64, "unit": "°F"}
